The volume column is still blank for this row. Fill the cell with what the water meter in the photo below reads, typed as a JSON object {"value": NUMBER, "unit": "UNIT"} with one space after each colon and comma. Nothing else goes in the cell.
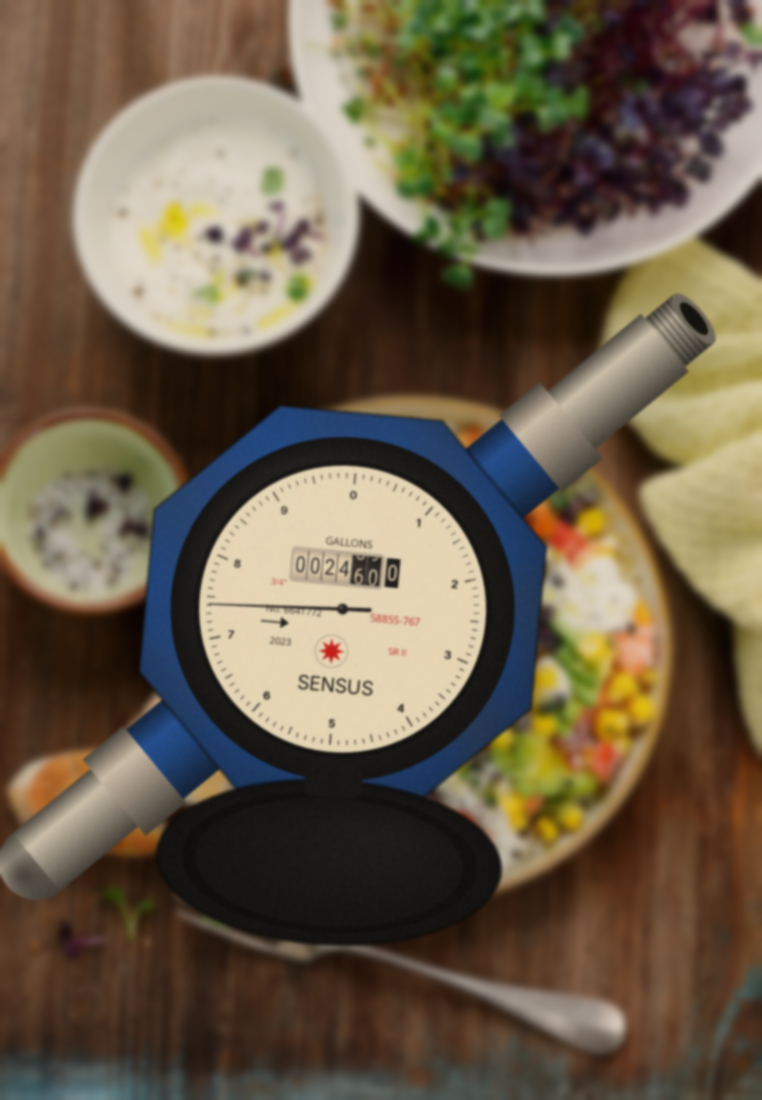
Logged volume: {"value": 24597.4, "unit": "gal"}
